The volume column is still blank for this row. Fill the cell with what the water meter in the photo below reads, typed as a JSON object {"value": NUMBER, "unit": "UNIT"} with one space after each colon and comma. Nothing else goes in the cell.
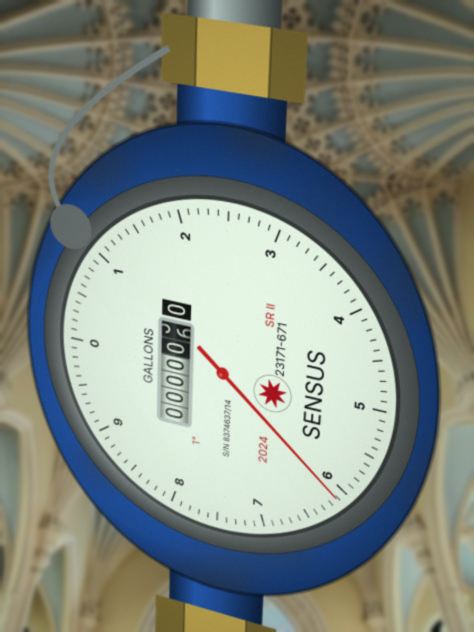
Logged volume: {"value": 56.1, "unit": "gal"}
